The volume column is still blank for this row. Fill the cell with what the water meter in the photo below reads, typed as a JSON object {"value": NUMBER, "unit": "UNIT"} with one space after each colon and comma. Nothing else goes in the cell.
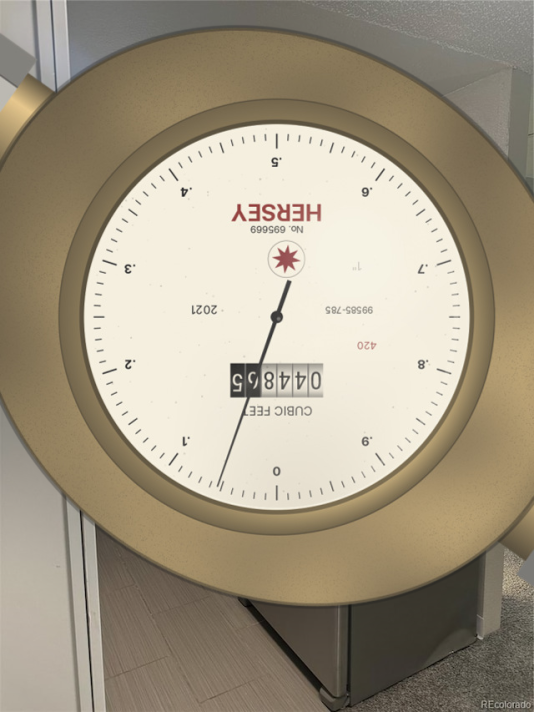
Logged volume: {"value": 44865.05, "unit": "ft³"}
